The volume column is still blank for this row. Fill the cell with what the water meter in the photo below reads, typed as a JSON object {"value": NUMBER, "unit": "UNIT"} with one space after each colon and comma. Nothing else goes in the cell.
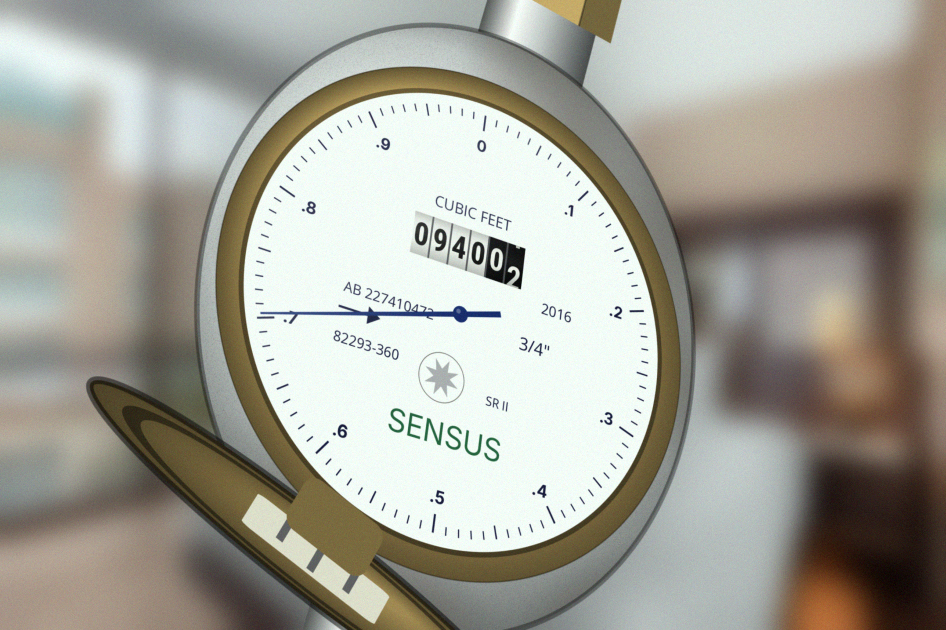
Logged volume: {"value": 94001.70, "unit": "ft³"}
